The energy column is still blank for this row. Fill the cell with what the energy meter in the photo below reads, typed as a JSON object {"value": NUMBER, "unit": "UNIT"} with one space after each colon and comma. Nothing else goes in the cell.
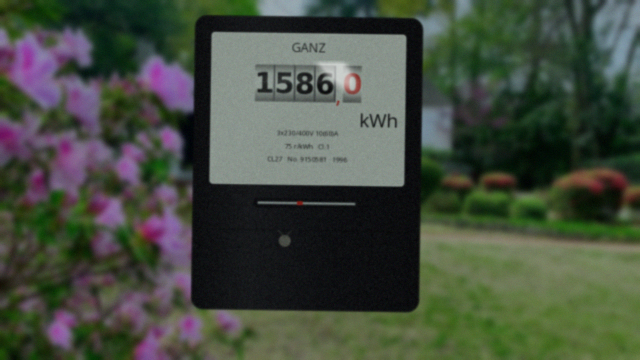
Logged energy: {"value": 1586.0, "unit": "kWh"}
